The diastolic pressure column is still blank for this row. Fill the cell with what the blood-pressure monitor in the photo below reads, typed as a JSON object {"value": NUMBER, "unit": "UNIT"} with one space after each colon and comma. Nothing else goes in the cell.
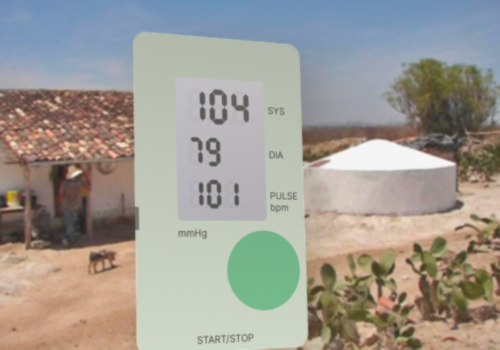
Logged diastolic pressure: {"value": 79, "unit": "mmHg"}
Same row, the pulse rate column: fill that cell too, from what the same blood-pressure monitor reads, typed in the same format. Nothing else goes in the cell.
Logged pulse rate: {"value": 101, "unit": "bpm"}
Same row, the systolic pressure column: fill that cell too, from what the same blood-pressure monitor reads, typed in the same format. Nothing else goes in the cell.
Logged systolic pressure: {"value": 104, "unit": "mmHg"}
